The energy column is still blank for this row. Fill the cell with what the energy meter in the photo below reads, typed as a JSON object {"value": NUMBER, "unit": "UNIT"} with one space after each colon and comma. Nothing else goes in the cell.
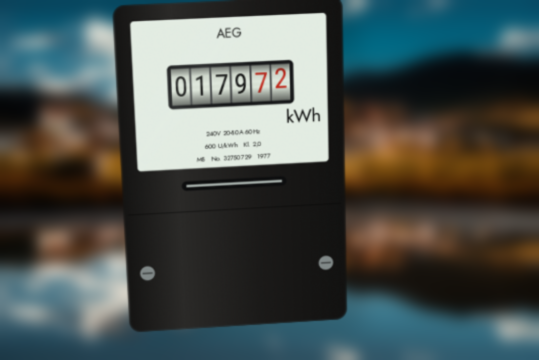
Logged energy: {"value": 179.72, "unit": "kWh"}
